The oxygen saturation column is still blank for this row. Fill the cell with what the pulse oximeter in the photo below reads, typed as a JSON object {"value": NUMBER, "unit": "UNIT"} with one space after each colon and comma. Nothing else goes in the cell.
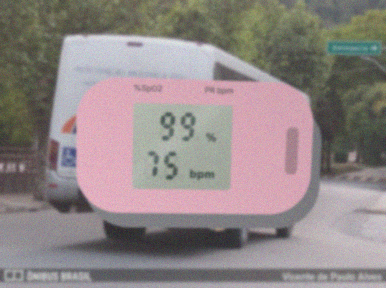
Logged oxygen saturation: {"value": 99, "unit": "%"}
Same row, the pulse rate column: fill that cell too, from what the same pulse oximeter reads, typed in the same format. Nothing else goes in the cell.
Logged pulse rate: {"value": 75, "unit": "bpm"}
